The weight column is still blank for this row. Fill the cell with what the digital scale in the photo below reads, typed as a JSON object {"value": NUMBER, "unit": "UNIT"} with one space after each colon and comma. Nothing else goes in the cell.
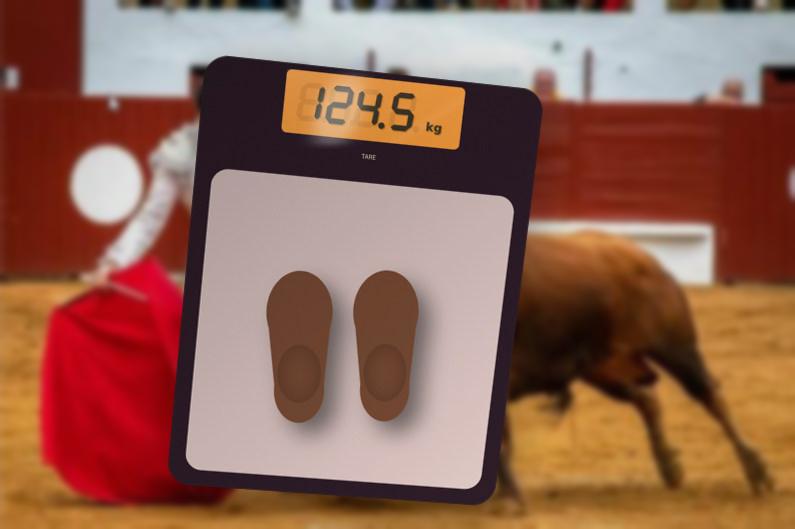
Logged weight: {"value": 124.5, "unit": "kg"}
